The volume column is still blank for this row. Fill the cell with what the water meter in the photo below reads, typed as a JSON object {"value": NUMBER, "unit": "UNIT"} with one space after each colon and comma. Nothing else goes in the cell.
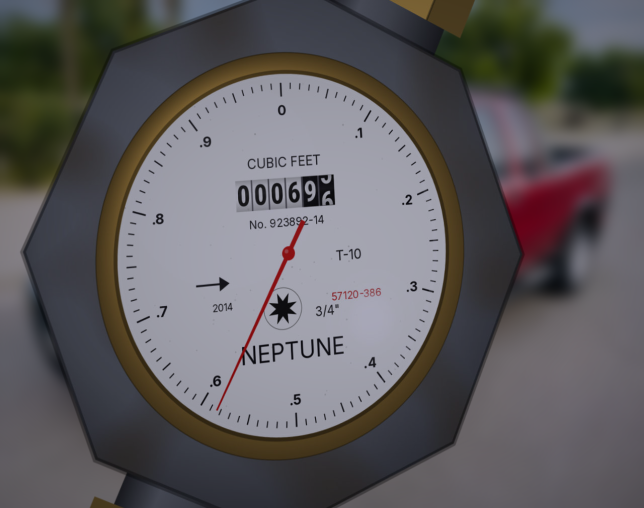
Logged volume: {"value": 695.58, "unit": "ft³"}
